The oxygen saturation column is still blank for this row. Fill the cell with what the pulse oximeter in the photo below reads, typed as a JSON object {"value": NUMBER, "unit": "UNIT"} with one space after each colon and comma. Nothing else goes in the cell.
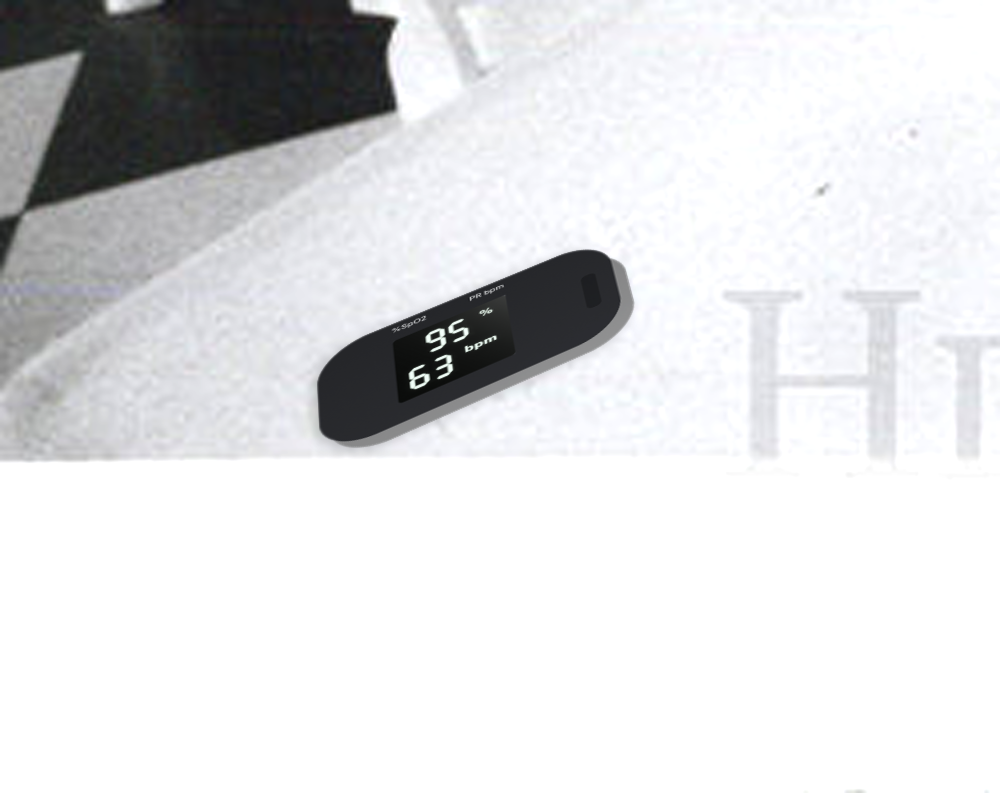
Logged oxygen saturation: {"value": 95, "unit": "%"}
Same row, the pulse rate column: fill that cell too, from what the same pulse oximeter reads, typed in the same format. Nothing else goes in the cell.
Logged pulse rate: {"value": 63, "unit": "bpm"}
